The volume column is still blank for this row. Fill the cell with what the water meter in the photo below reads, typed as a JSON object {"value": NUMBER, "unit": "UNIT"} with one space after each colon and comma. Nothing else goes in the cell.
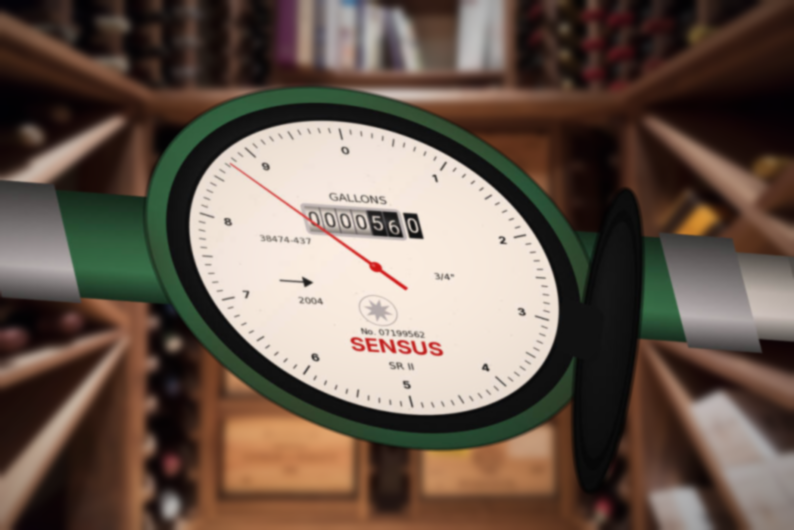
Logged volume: {"value": 558.7, "unit": "gal"}
